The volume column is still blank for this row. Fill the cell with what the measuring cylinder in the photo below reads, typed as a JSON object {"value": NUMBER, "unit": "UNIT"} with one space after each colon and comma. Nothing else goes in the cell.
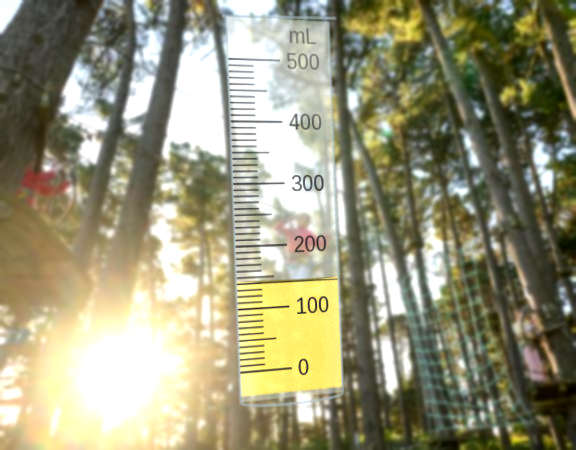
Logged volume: {"value": 140, "unit": "mL"}
